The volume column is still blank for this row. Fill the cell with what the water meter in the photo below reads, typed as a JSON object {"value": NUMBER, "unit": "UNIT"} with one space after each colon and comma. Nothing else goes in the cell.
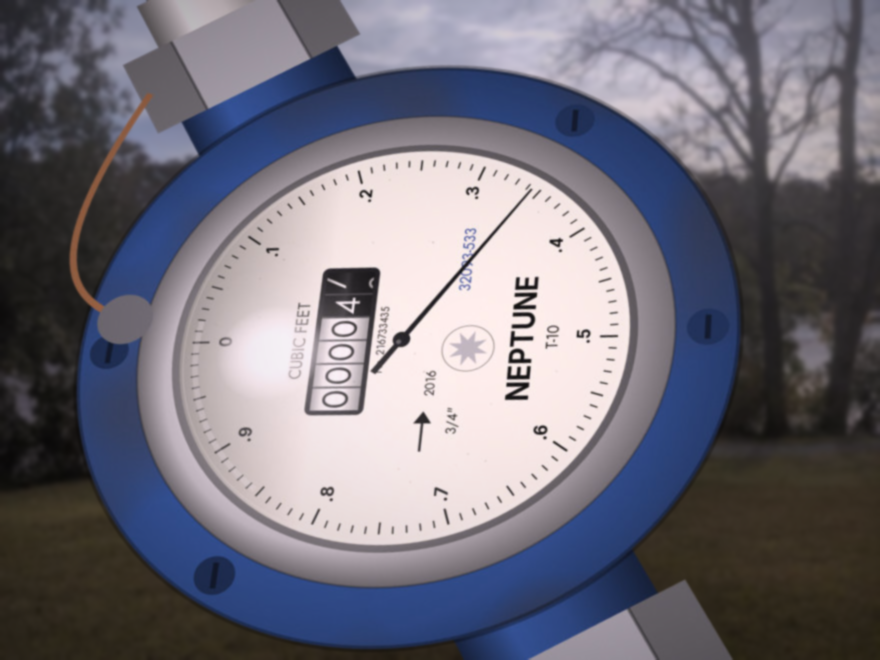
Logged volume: {"value": 47.34, "unit": "ft³"}
